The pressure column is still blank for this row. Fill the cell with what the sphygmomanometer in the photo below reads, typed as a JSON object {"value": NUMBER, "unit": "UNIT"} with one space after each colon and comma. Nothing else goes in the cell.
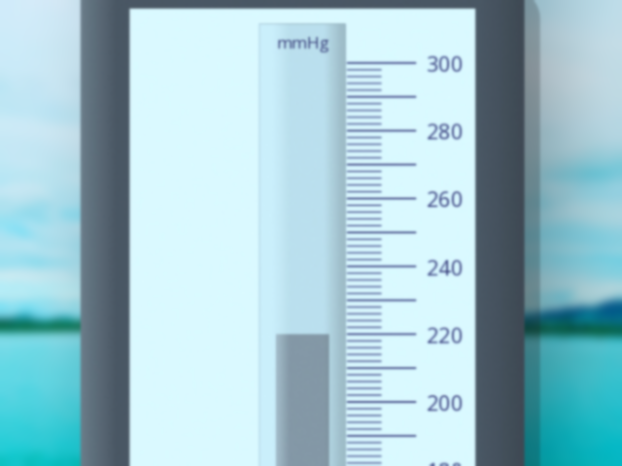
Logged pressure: {"value": 220, "unit": "mmHg"}
